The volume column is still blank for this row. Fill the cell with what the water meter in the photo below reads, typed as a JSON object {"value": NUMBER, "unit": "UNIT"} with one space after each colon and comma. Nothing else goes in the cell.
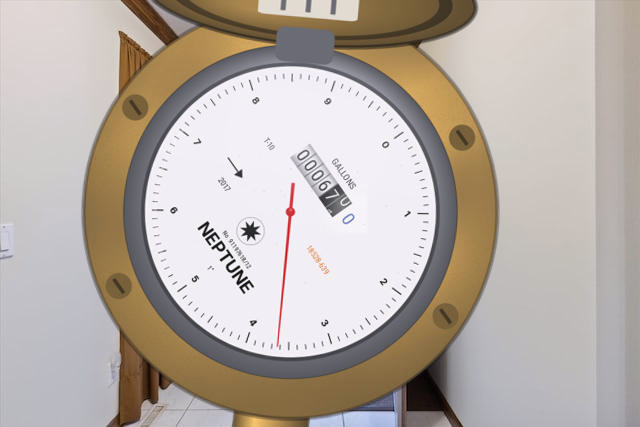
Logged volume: {"value": 6703.6, "unit": "gal"}
